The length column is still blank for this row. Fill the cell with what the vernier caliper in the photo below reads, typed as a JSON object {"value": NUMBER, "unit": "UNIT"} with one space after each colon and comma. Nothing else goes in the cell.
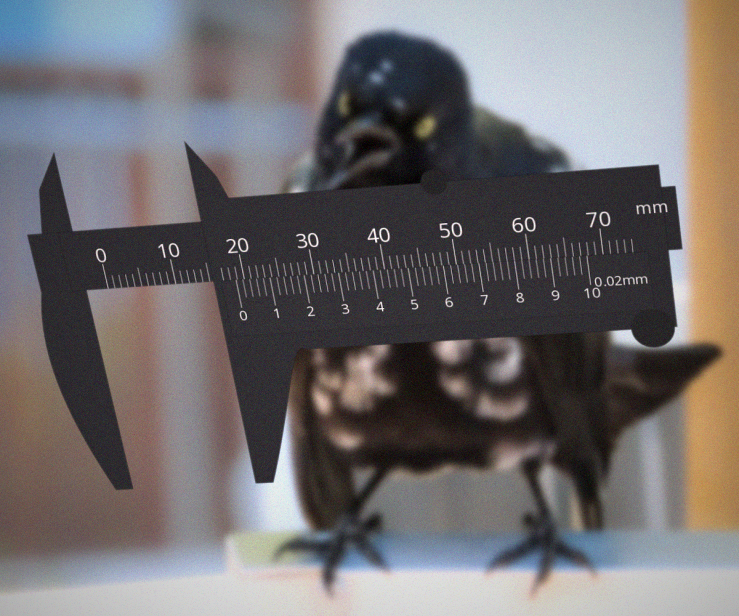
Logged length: {"value": 18.8, "unit": "mm"}
